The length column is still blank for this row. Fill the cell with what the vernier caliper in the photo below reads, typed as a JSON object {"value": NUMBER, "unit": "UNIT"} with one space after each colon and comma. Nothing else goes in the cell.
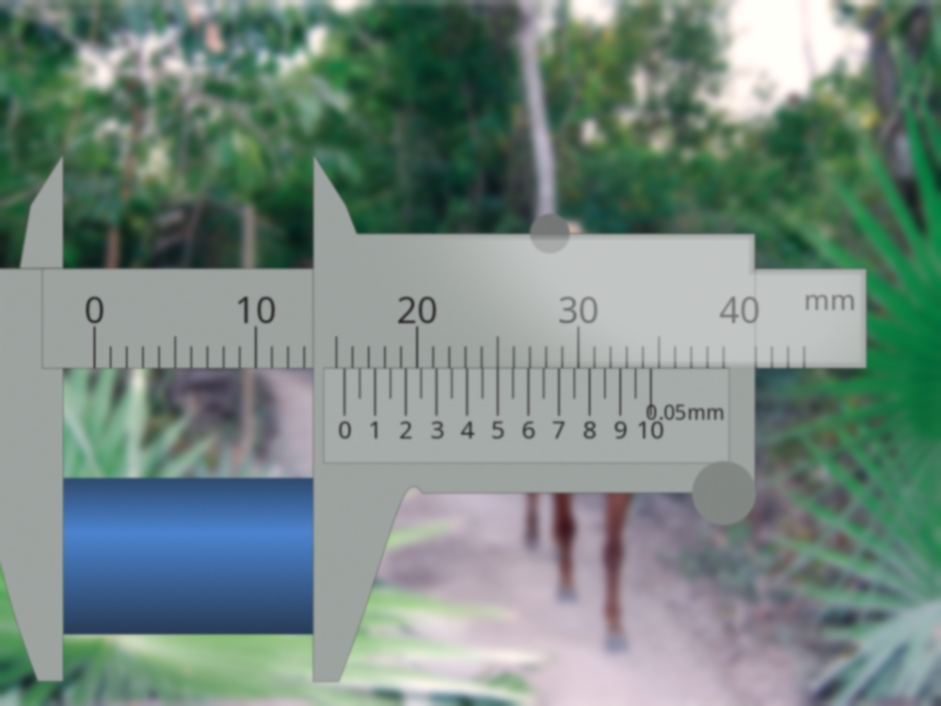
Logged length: {"value": 15.5, "unit": "mm"}
